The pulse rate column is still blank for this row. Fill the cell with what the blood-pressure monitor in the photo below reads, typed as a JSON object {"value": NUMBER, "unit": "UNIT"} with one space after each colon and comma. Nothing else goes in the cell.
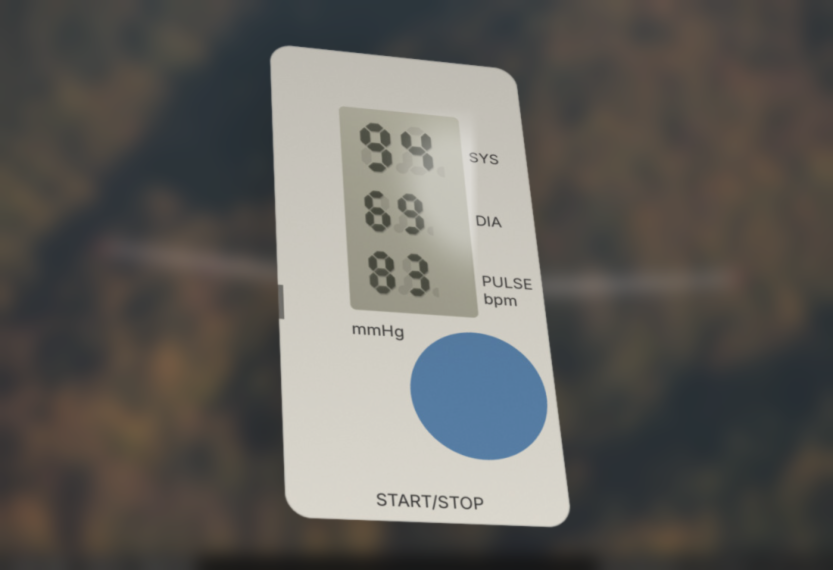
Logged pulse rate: {"value": 83, "unit": "bpm"}
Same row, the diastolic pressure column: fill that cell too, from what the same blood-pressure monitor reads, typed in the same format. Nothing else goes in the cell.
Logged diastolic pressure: {"value": 69, "unit": "mmHg"}
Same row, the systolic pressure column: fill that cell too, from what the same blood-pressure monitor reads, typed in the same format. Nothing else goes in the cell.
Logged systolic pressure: {"value": 94, "unit": "mmHg"}
